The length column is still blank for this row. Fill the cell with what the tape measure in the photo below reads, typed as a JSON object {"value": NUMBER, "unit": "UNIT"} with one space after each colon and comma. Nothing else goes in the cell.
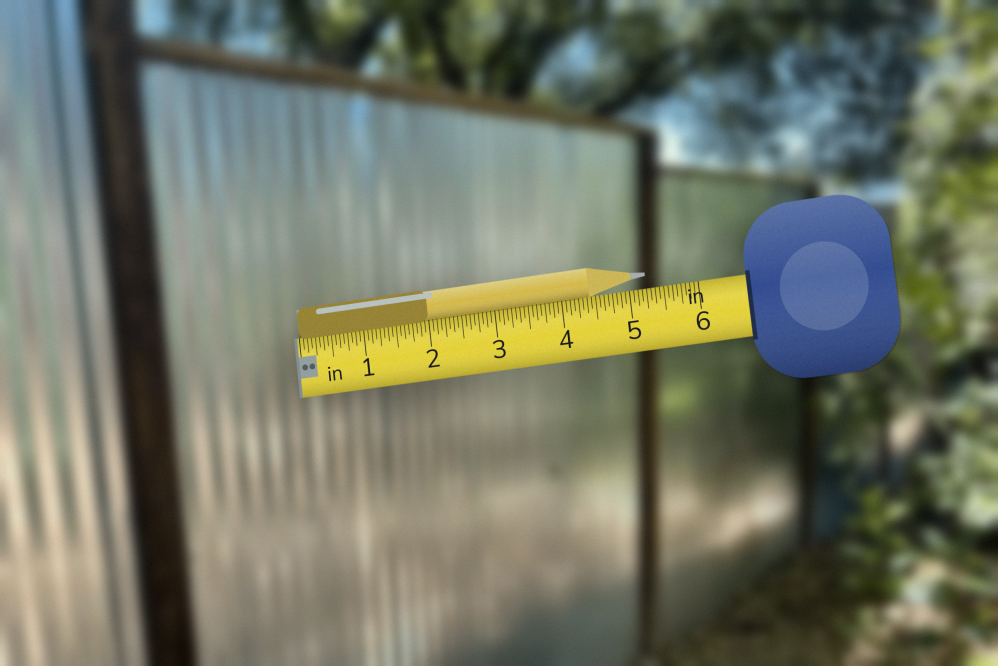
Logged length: {"value": 5.25, "unit": "in"}
